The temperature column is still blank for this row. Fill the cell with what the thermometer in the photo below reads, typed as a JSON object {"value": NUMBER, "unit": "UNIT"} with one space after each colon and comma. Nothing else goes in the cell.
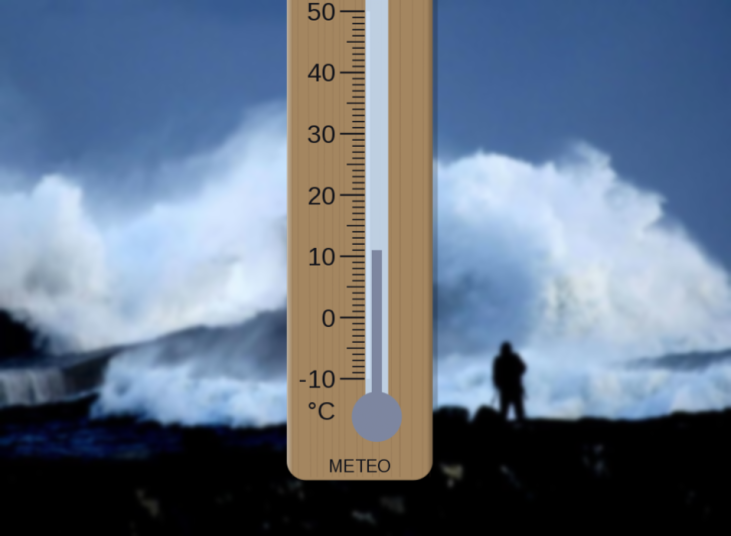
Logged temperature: {"value": 11, "unit": "°C"}
